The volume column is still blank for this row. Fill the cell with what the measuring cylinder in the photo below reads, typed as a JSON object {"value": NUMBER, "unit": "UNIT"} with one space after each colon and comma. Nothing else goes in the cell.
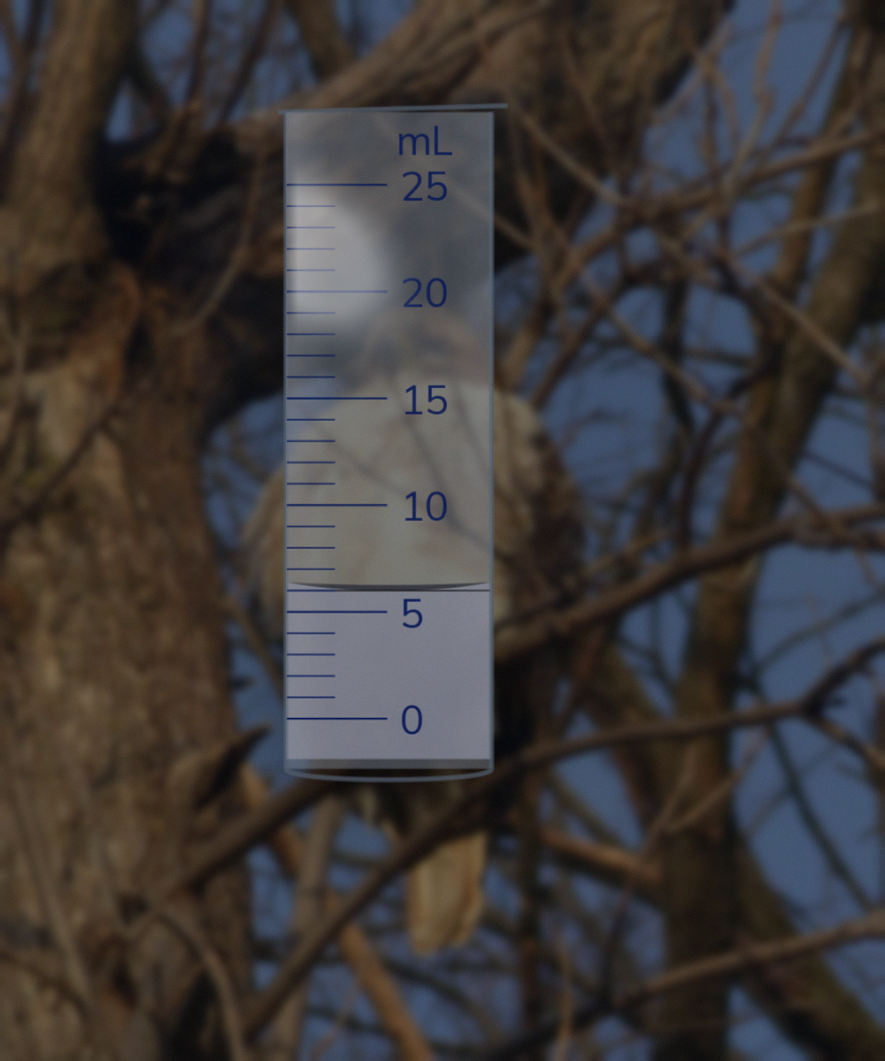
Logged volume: {"value": 6, "unit": "mL"}
